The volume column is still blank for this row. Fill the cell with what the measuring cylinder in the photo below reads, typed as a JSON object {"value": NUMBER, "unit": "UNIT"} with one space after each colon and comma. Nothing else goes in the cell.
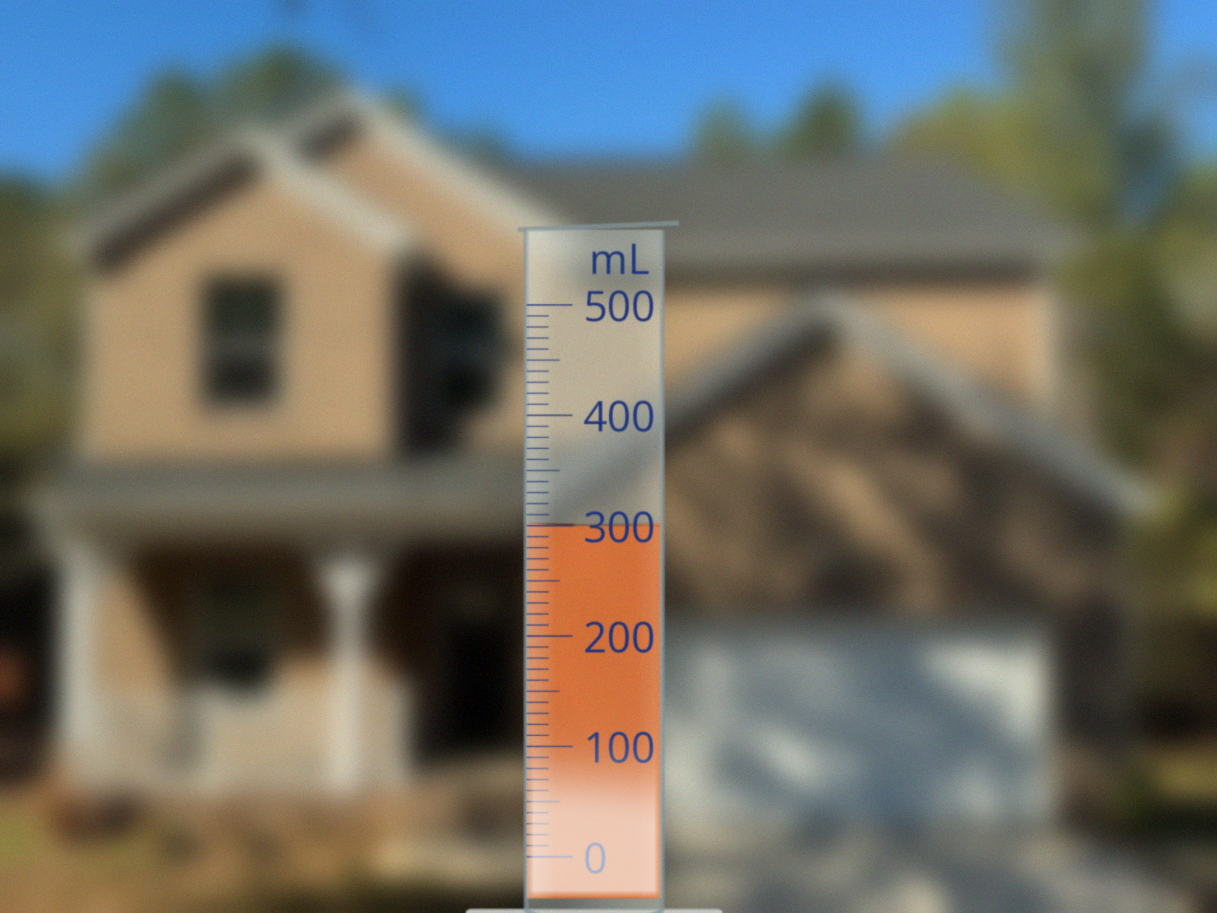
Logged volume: {"value": 300, "unit": "mL"}
